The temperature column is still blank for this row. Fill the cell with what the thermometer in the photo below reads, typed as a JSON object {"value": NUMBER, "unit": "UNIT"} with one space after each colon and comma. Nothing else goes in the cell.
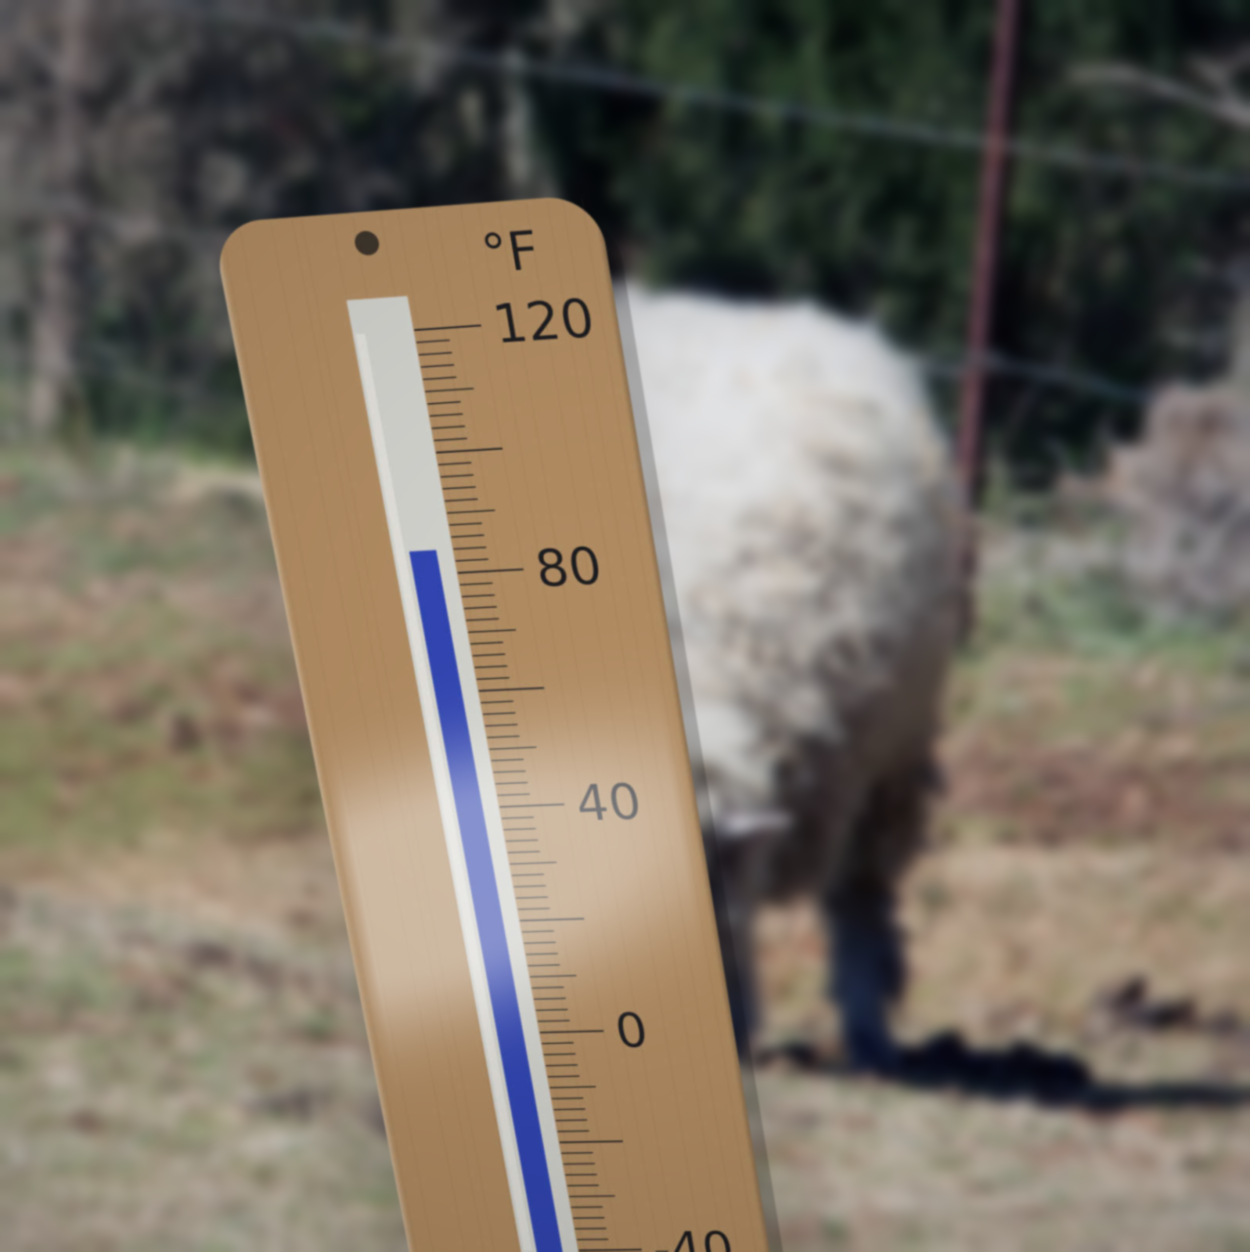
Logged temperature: {"value": 84, "unit": "°F"}
